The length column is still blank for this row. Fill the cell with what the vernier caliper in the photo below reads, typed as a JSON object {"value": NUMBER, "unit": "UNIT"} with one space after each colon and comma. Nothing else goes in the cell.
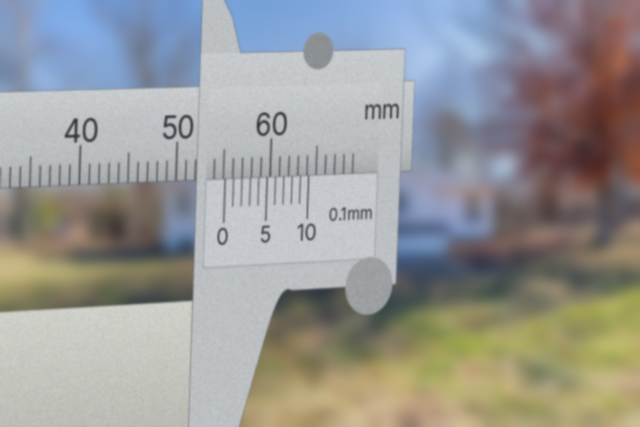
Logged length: {"value": 55.2, "unit": "mm"}
